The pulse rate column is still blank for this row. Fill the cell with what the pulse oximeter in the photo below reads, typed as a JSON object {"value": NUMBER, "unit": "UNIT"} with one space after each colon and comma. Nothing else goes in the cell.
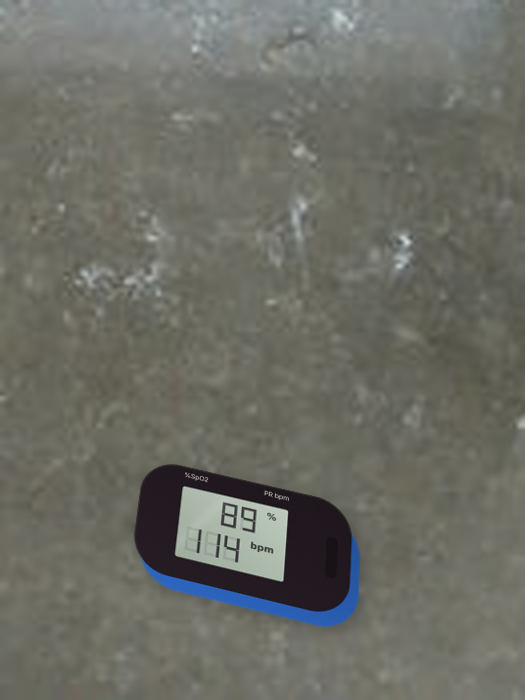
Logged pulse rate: {"value": 114, "unit": "bpm"}
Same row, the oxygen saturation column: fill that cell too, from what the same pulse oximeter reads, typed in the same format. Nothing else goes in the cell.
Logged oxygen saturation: {"value": 89, "unit": "%"}
